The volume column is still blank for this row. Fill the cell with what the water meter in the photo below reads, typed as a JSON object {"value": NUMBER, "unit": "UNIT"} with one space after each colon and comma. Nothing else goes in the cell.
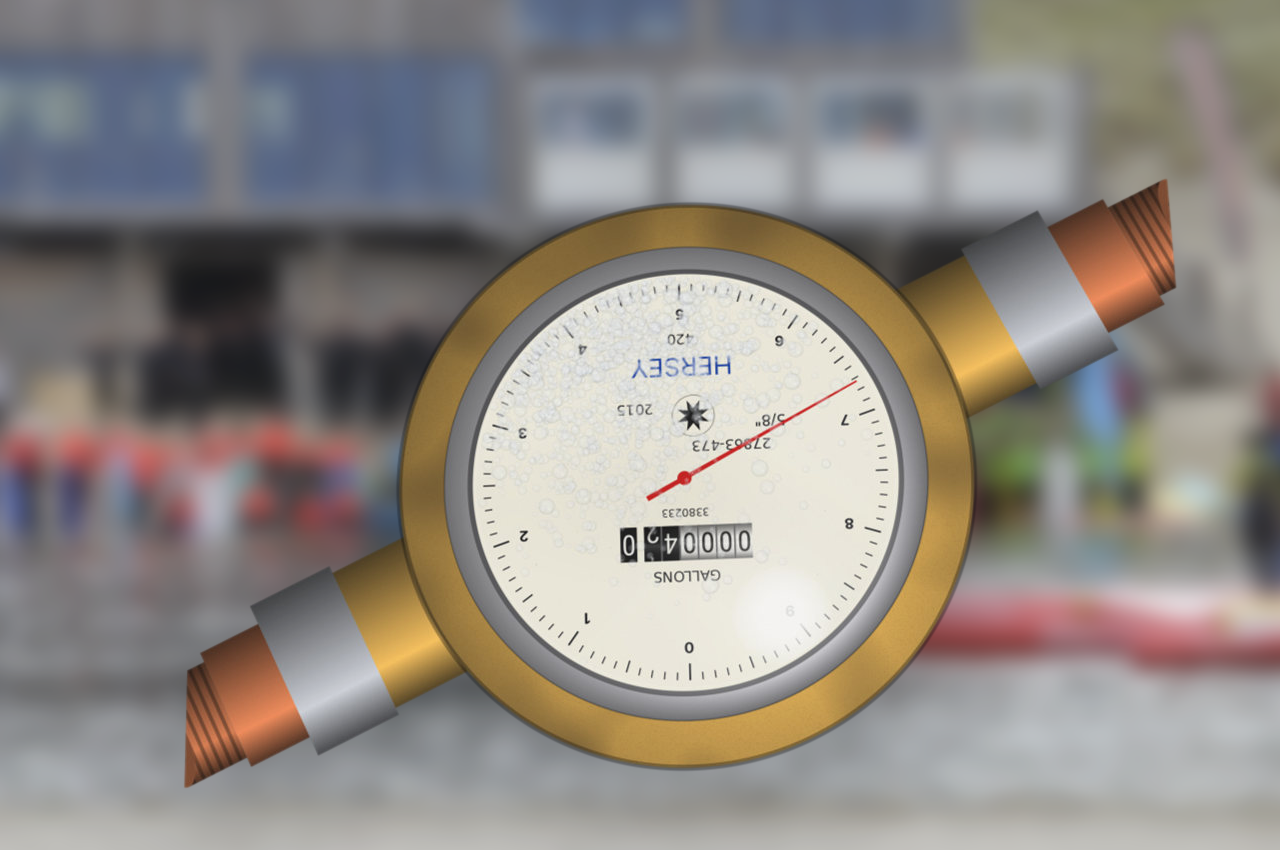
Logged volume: {"value": 416.7, "unit": "gal"}
